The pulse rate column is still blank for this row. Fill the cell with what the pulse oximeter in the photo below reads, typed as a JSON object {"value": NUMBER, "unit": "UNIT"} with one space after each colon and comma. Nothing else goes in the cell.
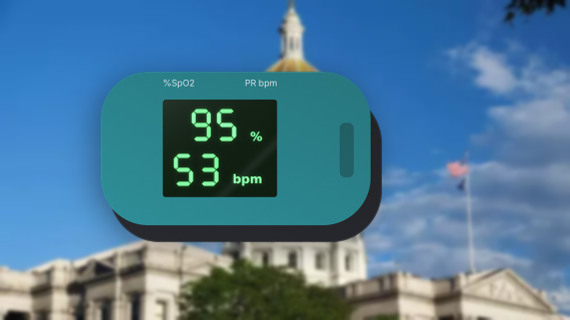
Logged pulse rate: {"value": 53, "unit": "bpm"}
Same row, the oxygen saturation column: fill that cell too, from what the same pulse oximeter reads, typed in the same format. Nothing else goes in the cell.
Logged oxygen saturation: {"value": 95, "unit": "%"}
